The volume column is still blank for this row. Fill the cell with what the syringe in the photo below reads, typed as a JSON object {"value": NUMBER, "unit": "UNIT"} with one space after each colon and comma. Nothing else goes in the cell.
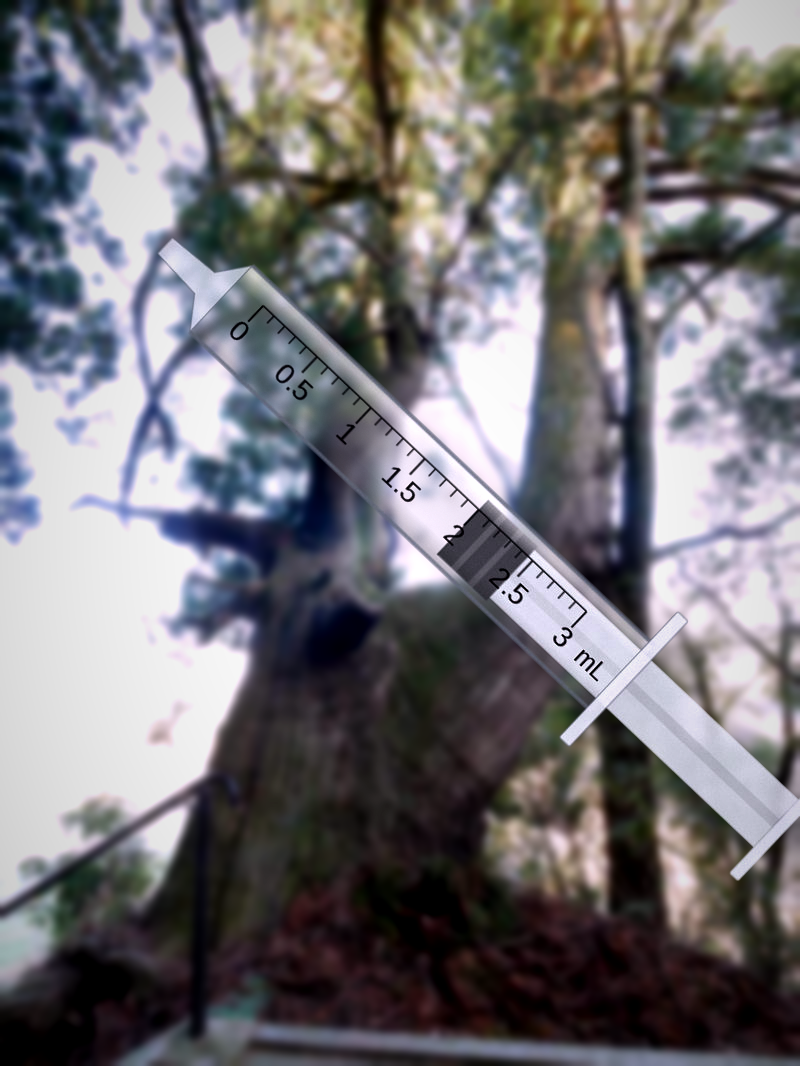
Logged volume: {"value": 2, "unit": "mL"}
